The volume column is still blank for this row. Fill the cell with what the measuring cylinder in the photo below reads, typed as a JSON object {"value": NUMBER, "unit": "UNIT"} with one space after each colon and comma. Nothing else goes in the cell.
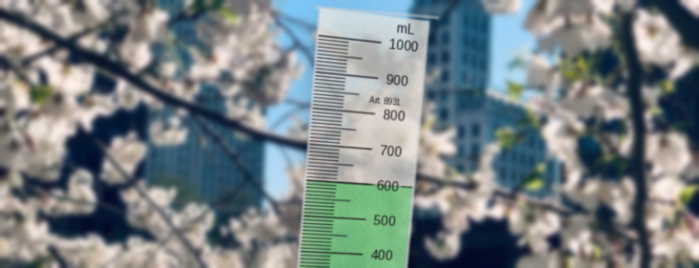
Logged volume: {"value": 600, "unit": "mL"}
